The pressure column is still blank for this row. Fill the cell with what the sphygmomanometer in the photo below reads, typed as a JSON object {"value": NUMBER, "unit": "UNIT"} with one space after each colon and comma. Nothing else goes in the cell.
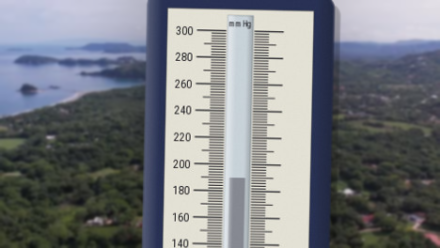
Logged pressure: {"value": 190, "unit": "mmHg"}
